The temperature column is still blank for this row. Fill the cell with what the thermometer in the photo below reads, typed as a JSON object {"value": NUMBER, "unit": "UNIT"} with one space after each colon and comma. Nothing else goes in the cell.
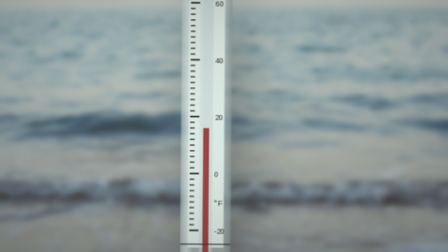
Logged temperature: {"value": 16, "unit": "°F"}
